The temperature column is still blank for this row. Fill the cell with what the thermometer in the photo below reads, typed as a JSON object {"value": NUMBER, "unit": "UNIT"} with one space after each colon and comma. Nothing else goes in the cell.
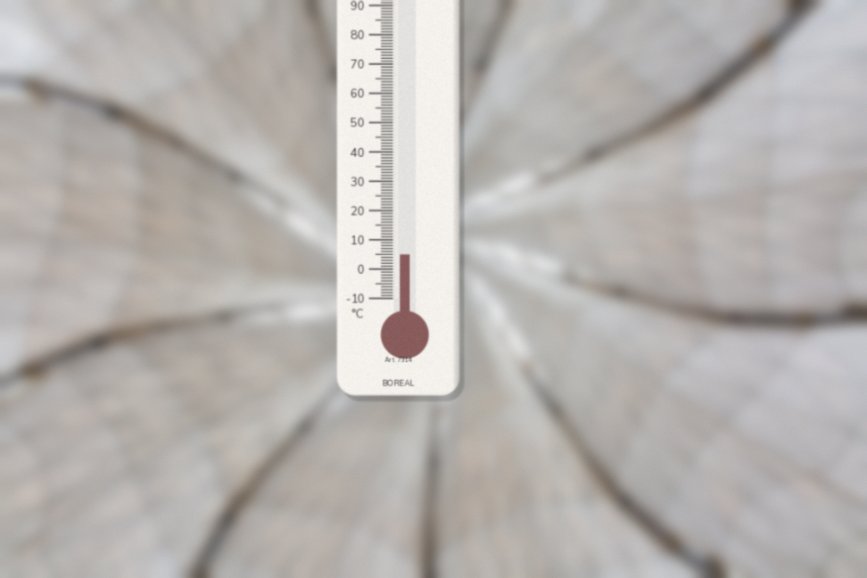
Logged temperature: {"value": 5, "unit": "°C"}
